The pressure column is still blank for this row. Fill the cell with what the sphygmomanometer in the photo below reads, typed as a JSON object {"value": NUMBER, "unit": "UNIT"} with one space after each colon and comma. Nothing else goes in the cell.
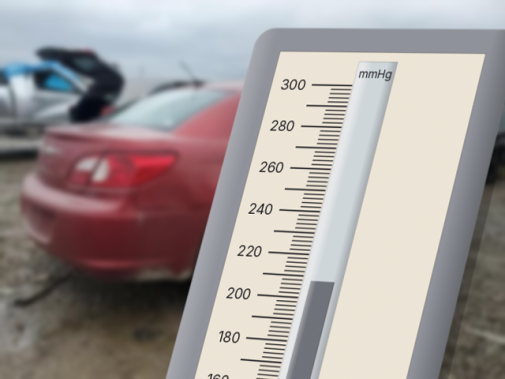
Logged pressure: {"value": 208, "unit": "mmHg"}
